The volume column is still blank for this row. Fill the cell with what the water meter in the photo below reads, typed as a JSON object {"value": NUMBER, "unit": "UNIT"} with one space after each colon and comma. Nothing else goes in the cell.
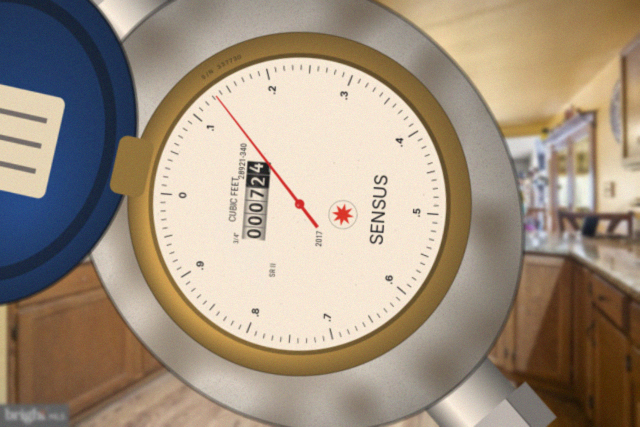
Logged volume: {"value": 724.13, "unit": "ft³"}
